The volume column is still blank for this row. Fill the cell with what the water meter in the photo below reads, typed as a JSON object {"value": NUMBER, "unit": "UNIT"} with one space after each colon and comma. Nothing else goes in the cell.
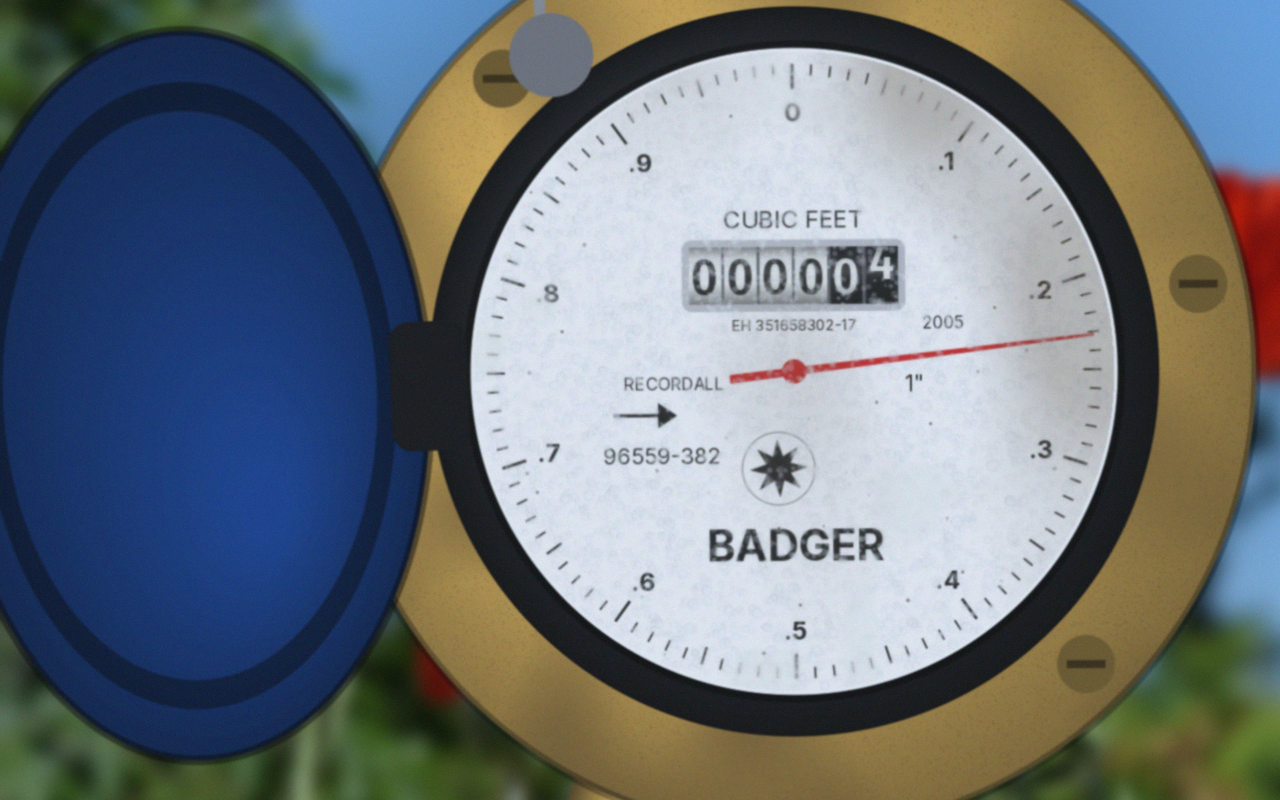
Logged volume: {"value": 4.23, "unit": "ft³"}
